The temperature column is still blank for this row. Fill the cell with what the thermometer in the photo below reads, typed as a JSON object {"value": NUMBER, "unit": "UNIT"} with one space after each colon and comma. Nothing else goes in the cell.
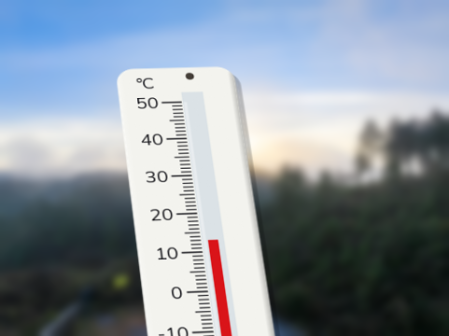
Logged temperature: {"value": 13, "unit": "°C"}
